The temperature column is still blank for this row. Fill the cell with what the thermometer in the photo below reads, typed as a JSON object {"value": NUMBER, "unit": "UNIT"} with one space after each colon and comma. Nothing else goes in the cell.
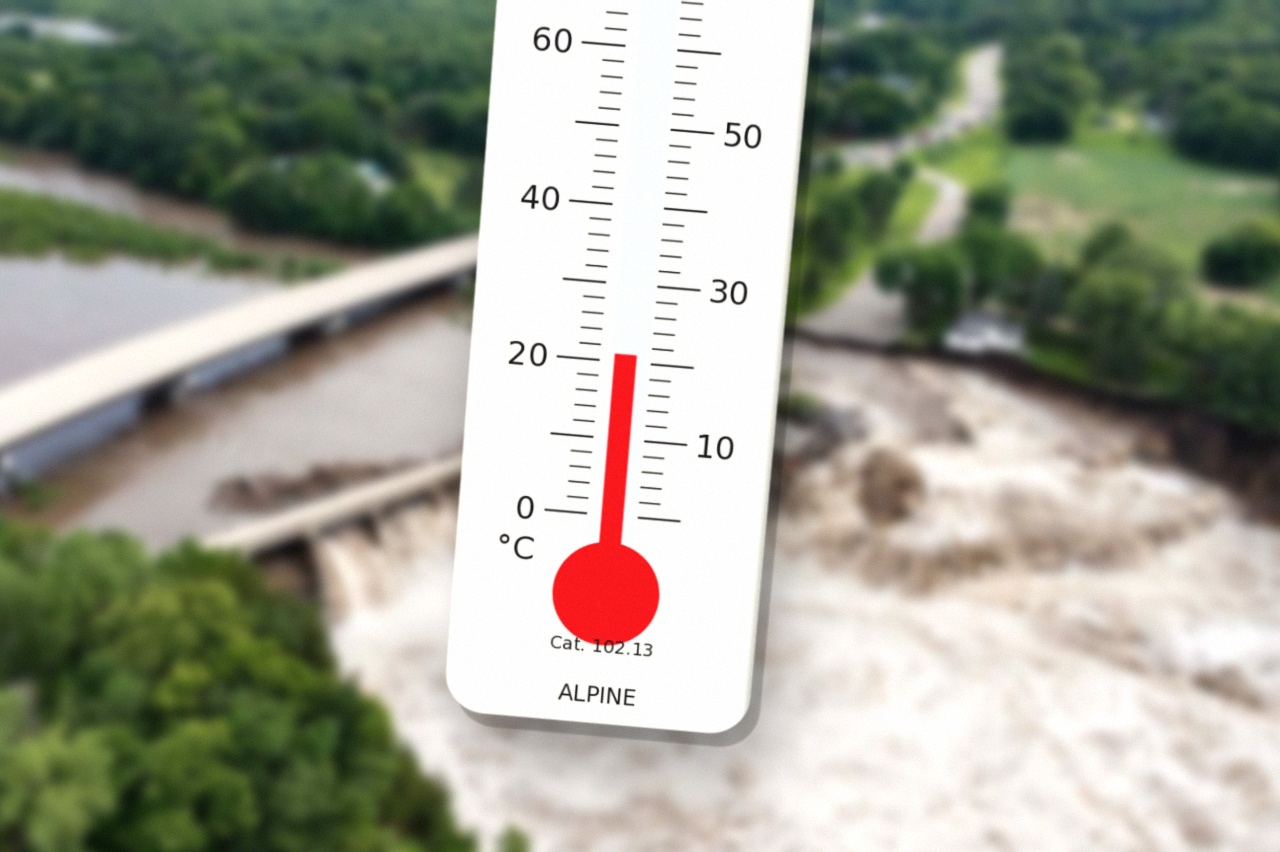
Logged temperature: {"value": 21, "unit": "°C"}
